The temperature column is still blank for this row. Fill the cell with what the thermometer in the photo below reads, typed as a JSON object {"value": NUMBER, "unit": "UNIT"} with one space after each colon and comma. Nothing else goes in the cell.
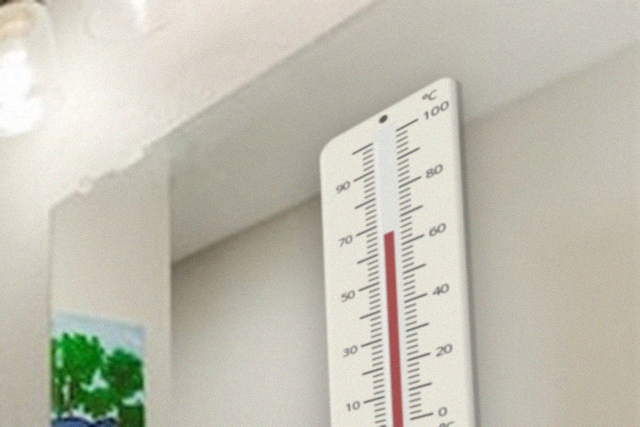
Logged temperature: {"value": 66, "unit": "°C"}
